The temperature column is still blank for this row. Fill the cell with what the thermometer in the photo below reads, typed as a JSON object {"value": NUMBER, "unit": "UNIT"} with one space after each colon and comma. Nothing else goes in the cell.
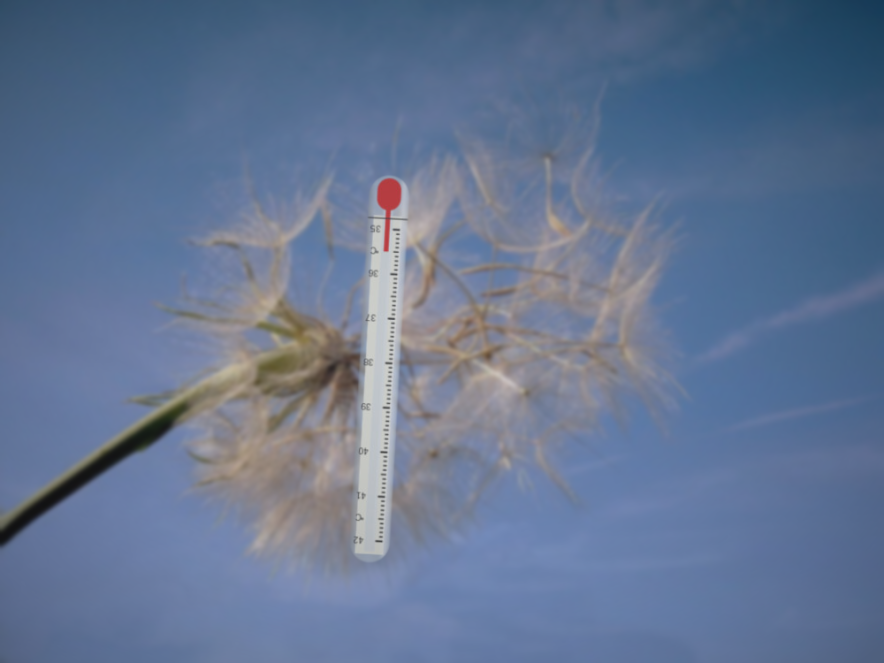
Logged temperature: {"value": 35.5, "unit": "°C"}
